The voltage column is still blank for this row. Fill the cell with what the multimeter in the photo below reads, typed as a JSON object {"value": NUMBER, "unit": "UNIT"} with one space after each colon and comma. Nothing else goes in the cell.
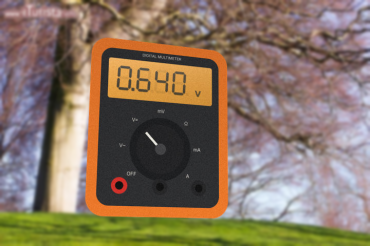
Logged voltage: {"value": 0.640, "unit": "V"}
